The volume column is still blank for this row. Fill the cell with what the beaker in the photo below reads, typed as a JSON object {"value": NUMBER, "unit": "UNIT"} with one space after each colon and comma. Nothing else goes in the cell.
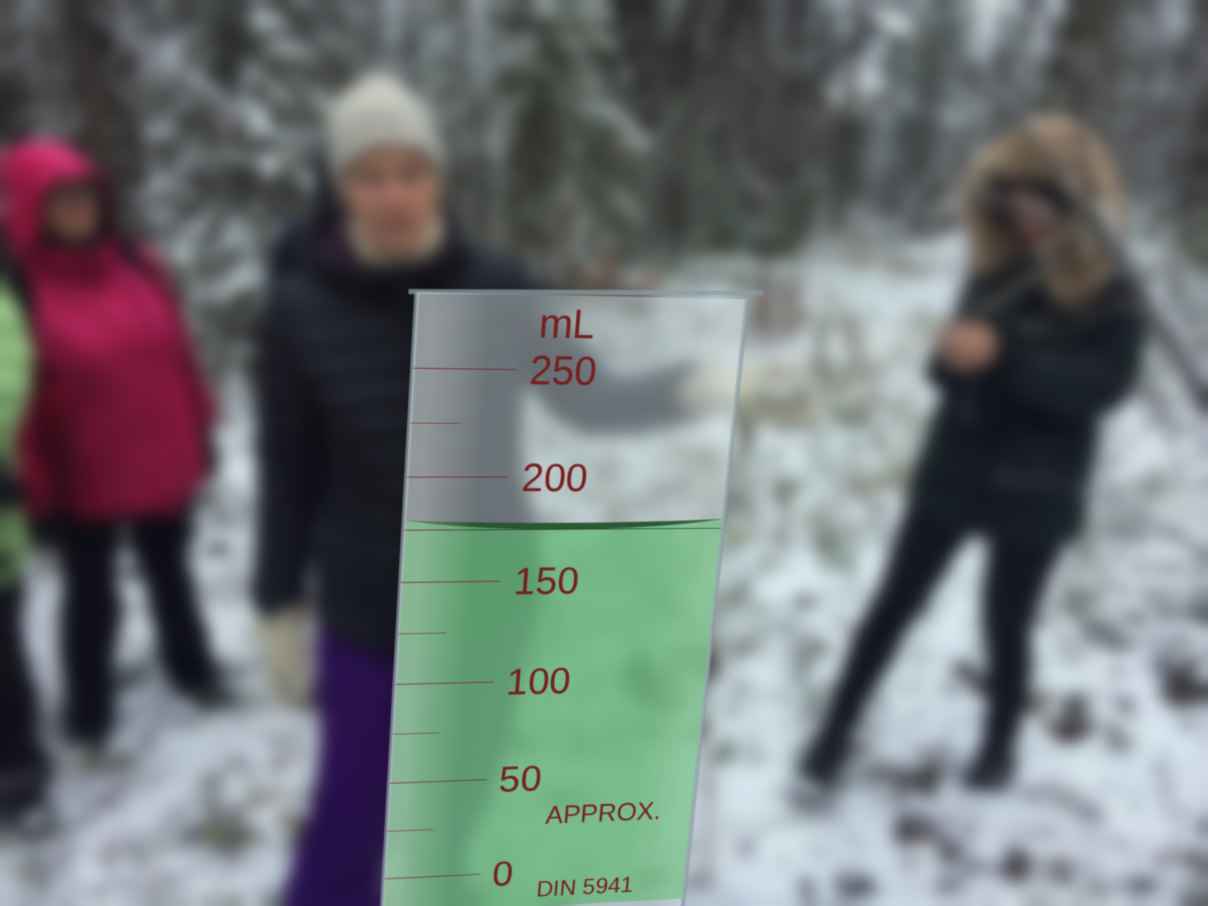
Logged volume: {"value": 175, "unit": "mL"}
